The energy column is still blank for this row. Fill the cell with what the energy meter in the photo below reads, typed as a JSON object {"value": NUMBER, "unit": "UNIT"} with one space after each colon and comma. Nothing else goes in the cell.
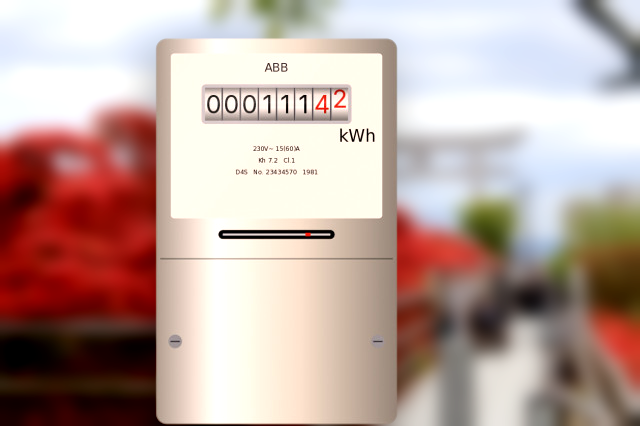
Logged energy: {"value": 111.42, "unit": "kWh"}
